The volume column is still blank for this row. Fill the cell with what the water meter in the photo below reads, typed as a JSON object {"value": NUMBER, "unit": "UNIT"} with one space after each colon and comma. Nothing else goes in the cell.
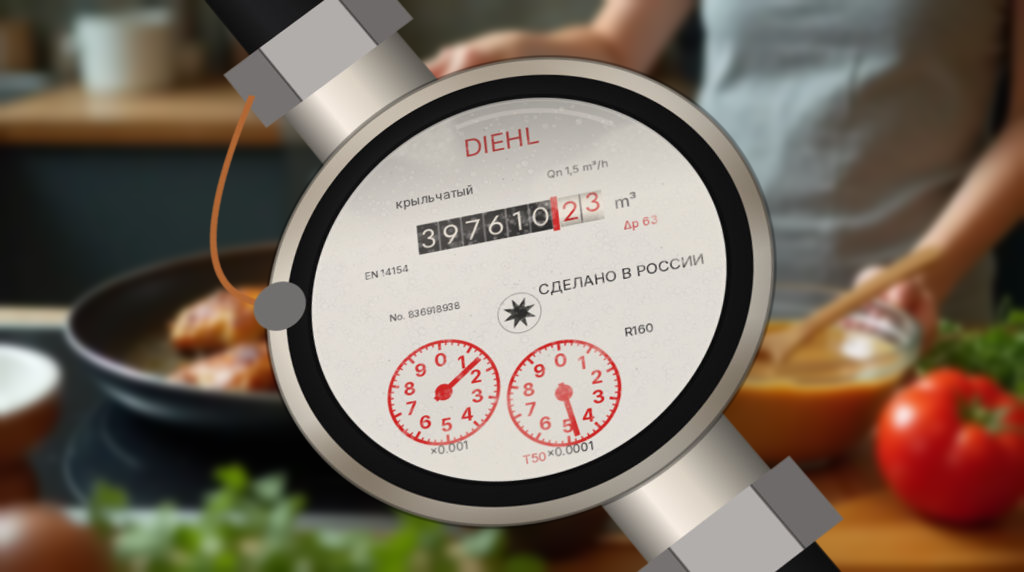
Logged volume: {"value": 397610.2314, "unit": "m³"}
